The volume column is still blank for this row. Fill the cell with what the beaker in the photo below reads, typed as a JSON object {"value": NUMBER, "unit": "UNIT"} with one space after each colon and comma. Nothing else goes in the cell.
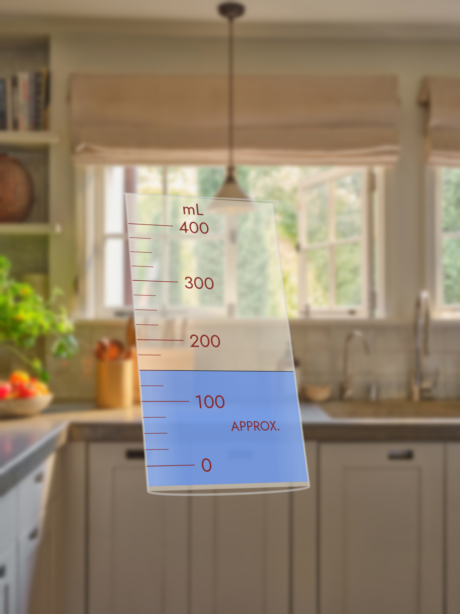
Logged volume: {"value": 150, "unit": "mL"}
